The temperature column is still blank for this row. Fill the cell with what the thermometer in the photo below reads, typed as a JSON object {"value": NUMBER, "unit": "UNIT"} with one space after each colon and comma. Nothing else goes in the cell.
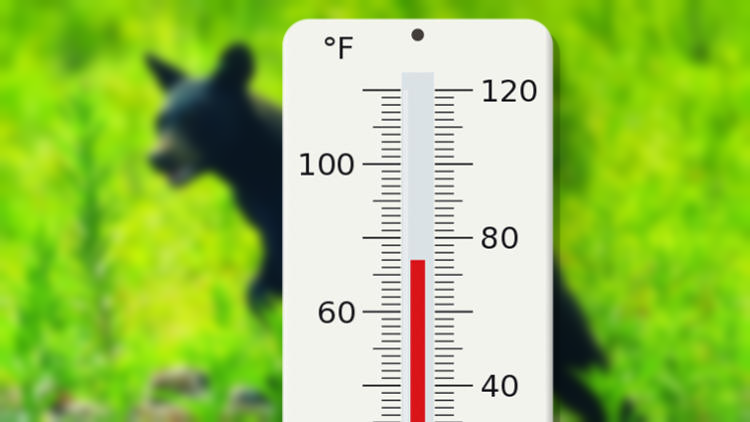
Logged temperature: {"value": 74, "unit": "°F"}
